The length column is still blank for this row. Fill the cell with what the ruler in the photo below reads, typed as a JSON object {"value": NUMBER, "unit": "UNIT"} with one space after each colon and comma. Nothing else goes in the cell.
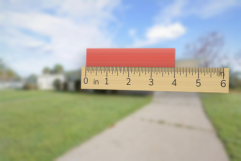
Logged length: {"value": 4, "unit": "in"}
